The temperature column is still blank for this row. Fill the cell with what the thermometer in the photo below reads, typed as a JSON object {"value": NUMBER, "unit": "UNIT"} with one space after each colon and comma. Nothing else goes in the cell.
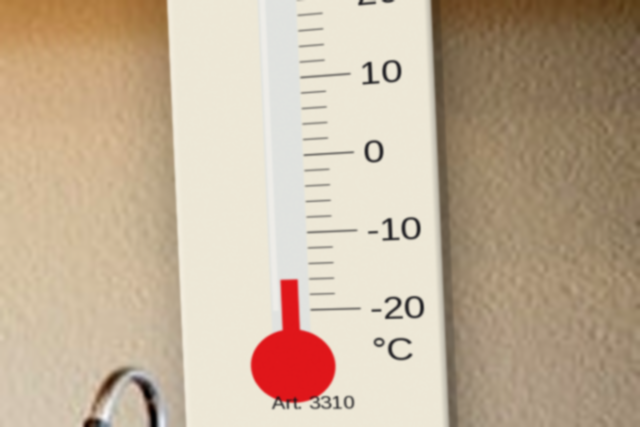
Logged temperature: {"value": -16, "unit": "°C"}
